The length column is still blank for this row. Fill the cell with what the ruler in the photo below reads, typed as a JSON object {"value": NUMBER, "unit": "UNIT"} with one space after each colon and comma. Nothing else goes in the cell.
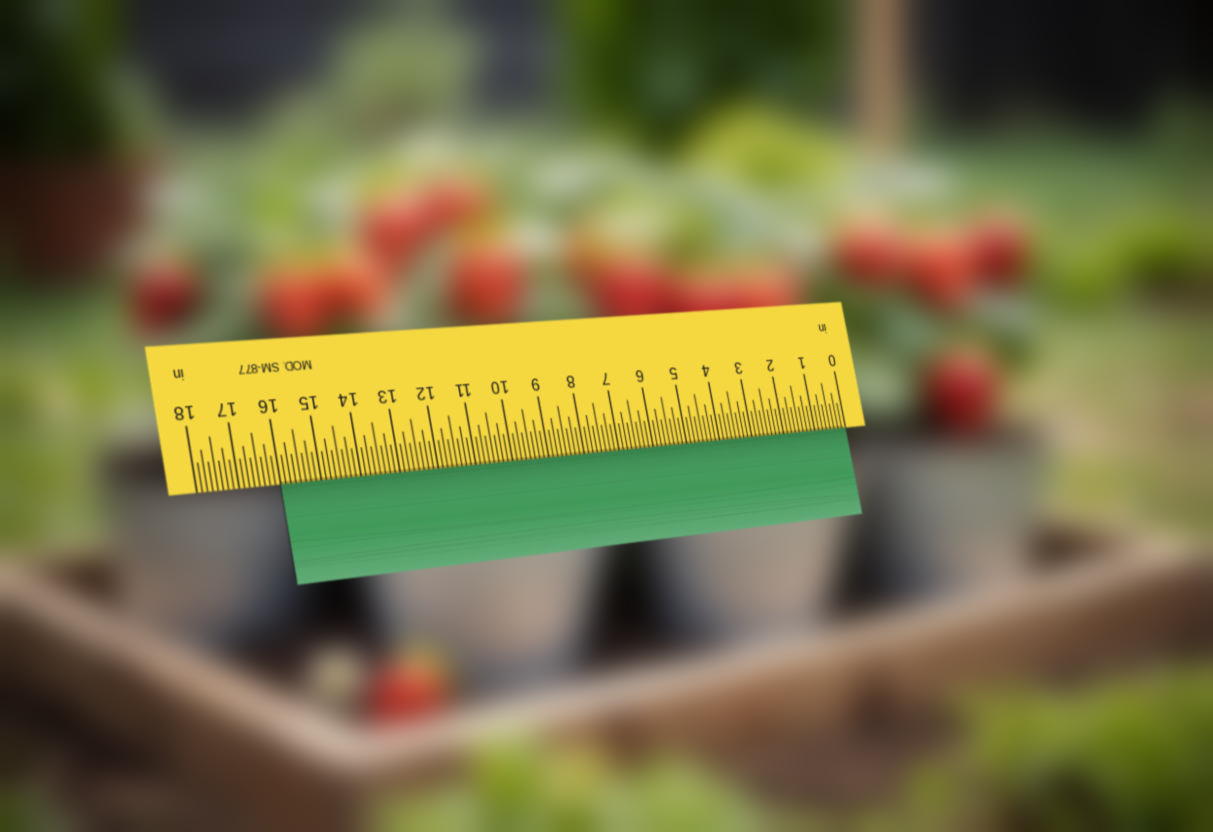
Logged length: {"value": 16, "unit": "in"}
